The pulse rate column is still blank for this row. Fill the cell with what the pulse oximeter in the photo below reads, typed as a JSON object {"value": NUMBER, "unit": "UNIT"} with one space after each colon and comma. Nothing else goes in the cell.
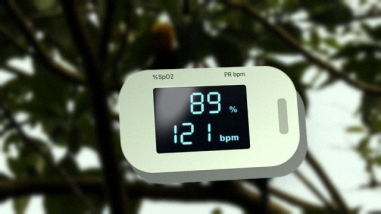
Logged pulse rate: {"value": 121, "unit": "bpm"}
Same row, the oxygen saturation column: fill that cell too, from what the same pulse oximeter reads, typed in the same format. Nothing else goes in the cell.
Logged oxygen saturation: {"value": 89, "unit": "%"}
